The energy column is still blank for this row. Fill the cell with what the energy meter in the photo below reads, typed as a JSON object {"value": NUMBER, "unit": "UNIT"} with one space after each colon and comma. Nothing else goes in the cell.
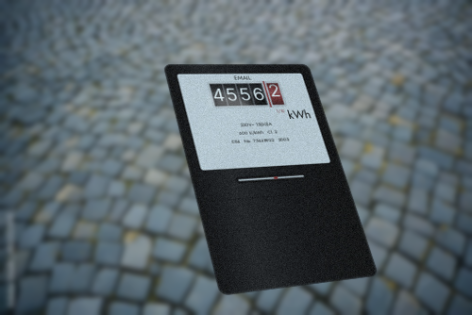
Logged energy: {"value": 4556.2, "unit": "kWh"}
